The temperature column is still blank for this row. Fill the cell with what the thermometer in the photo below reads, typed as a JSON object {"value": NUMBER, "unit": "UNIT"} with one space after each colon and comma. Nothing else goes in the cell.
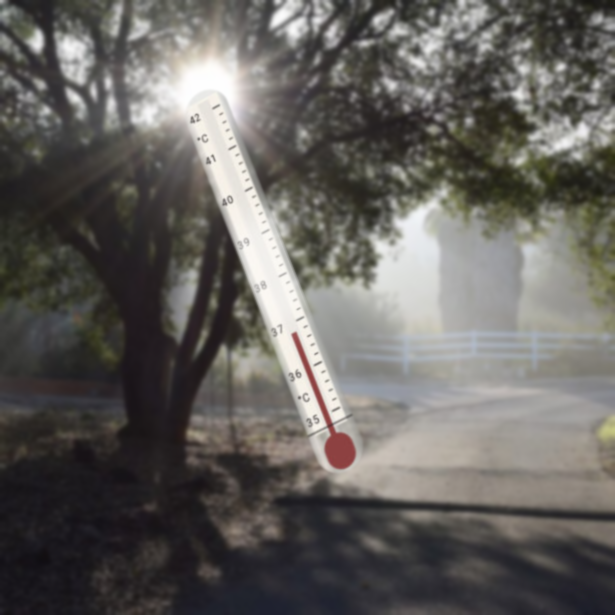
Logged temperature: {"value": 36.8, "unit": "°C"}
